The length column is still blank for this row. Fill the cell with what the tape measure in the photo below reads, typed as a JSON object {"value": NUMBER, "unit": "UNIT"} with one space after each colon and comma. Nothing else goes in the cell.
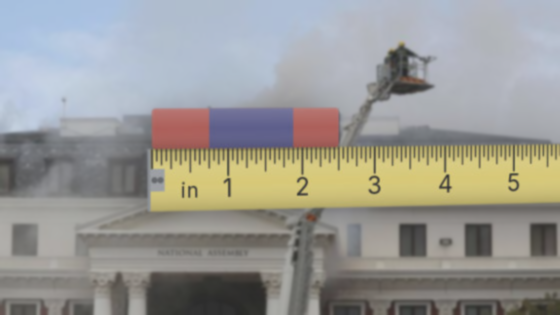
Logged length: {"value": 2.5, "unit": "in"}
